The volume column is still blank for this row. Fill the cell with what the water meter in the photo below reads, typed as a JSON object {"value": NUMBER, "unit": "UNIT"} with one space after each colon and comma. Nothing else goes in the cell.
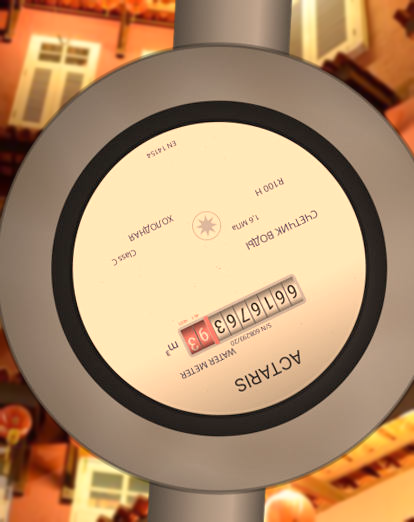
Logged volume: {"value": 6616763.93, "unit": "m³"}
